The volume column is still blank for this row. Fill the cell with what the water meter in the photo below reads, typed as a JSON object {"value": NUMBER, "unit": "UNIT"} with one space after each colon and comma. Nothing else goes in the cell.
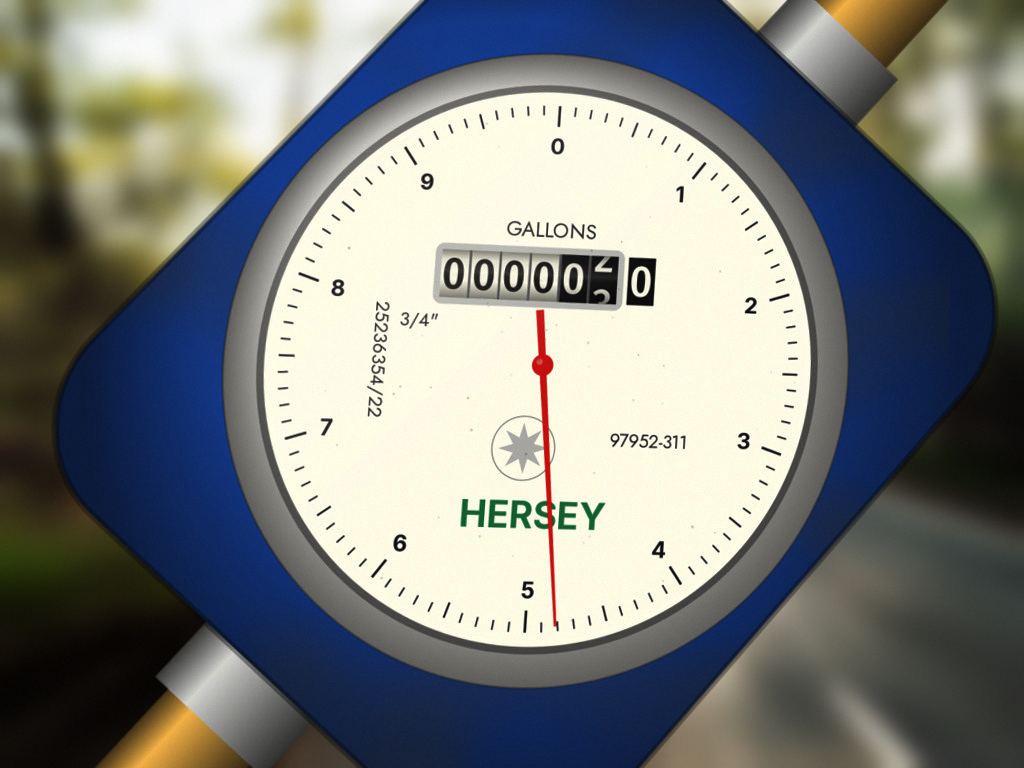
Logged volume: {"value": 24.8, "unit": "gal"}
